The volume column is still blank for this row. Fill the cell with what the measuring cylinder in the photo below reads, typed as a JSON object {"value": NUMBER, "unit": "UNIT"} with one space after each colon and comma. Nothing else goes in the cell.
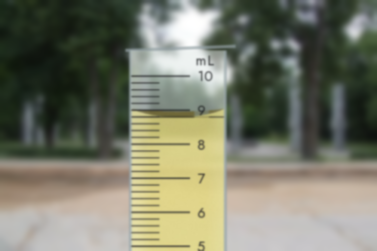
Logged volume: {"value": 8.8, "unit": "mL"}
